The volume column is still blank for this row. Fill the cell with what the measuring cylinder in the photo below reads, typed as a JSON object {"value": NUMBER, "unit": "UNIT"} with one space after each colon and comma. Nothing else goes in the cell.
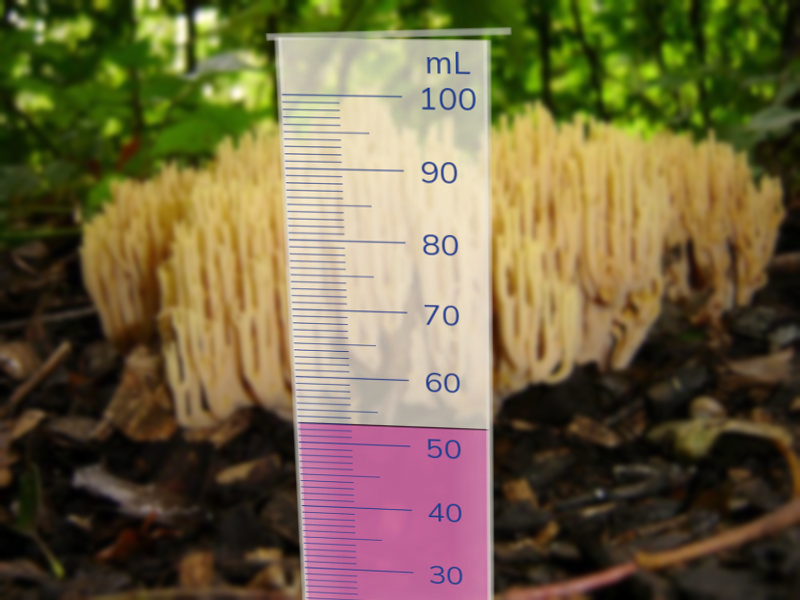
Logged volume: {"value": 53, "unit": "mL"}
